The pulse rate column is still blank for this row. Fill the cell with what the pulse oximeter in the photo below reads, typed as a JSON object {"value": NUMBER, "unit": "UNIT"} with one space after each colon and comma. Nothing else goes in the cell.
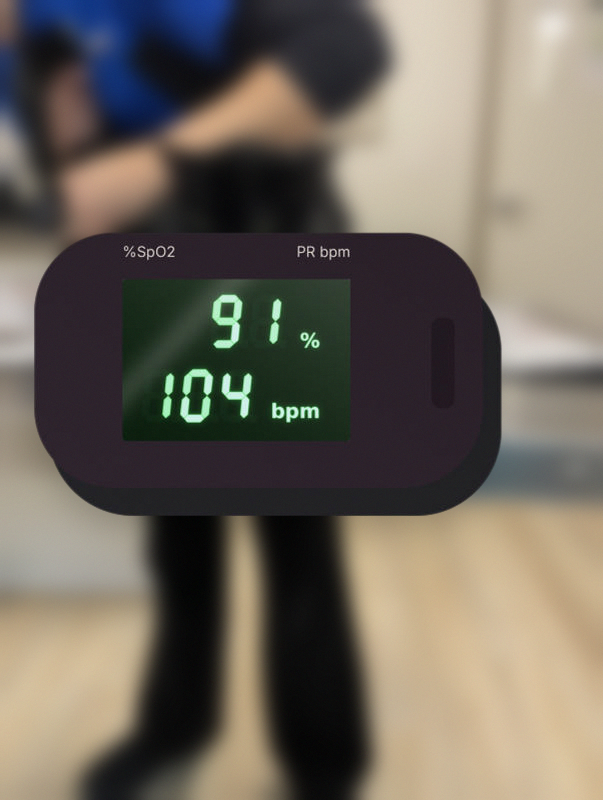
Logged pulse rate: {"value": 104, "unit": "bpm"}
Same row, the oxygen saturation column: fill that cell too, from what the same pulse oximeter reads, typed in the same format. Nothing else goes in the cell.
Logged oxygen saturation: {"value": 91, "unit": "%"}
